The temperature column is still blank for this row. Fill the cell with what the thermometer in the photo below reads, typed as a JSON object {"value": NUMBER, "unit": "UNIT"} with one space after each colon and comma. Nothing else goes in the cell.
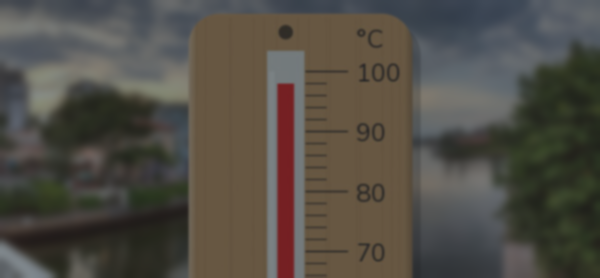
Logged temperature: {"value": 98, "unit": "°C"}
